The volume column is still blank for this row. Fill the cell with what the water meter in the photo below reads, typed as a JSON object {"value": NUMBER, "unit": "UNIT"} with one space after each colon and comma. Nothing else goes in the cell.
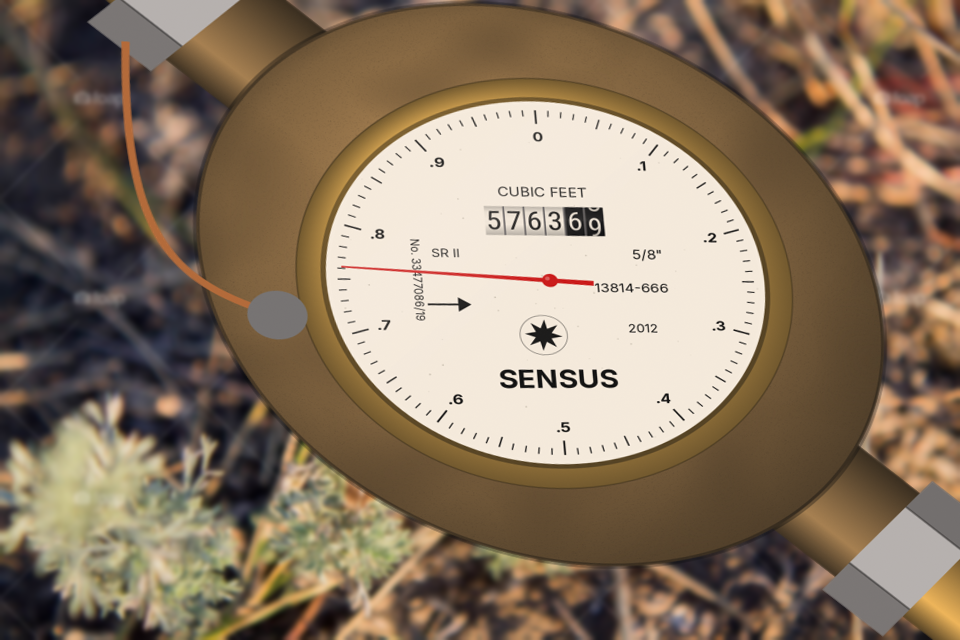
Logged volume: {"value": 576368.76, "unit": "ft³"}
